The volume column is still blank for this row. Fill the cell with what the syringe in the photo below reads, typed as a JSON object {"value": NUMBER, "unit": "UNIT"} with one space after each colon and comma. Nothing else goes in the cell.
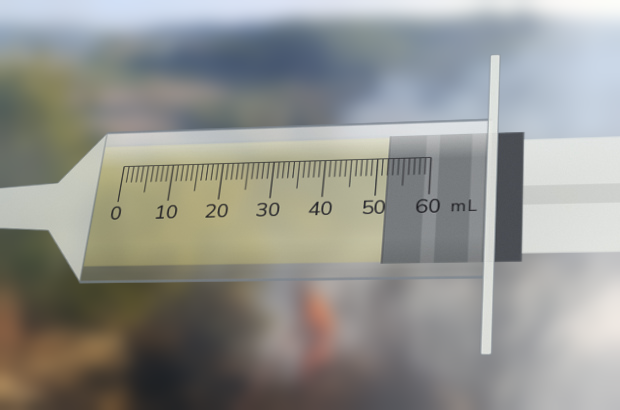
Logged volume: {"value": 52, "unit": "mL"}
